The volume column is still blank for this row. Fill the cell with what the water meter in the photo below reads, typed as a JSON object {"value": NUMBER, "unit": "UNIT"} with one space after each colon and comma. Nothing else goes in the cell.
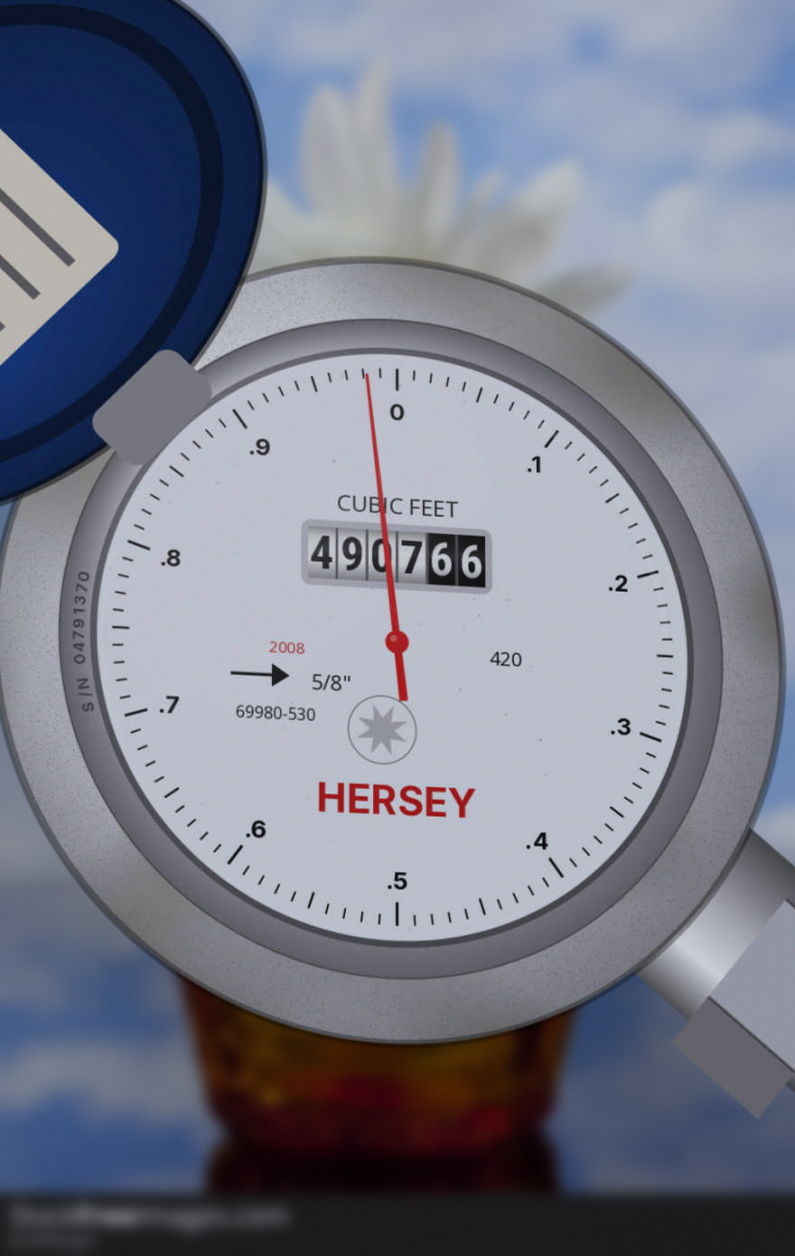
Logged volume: {"value": 490765.98, "unit": "ft³"}
